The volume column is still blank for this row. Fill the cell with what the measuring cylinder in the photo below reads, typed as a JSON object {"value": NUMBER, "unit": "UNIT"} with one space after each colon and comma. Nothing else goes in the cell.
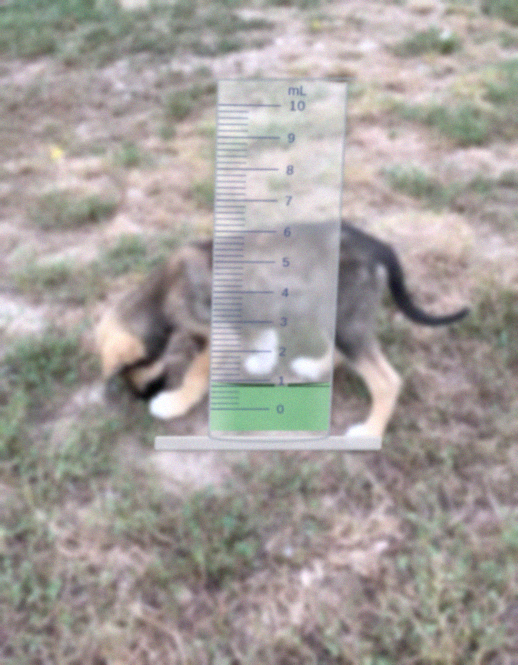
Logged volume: {"value": 0.8, "unit": "mL"}
